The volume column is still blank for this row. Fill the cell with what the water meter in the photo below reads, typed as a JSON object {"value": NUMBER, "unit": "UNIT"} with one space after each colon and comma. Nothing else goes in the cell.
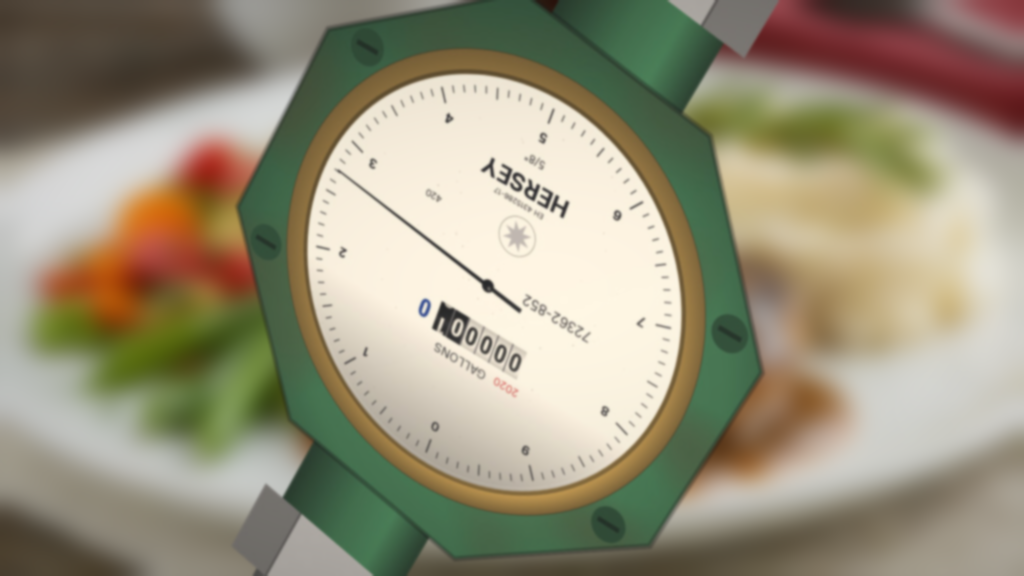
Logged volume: {"value": 12.7, "unit": "gal"}
